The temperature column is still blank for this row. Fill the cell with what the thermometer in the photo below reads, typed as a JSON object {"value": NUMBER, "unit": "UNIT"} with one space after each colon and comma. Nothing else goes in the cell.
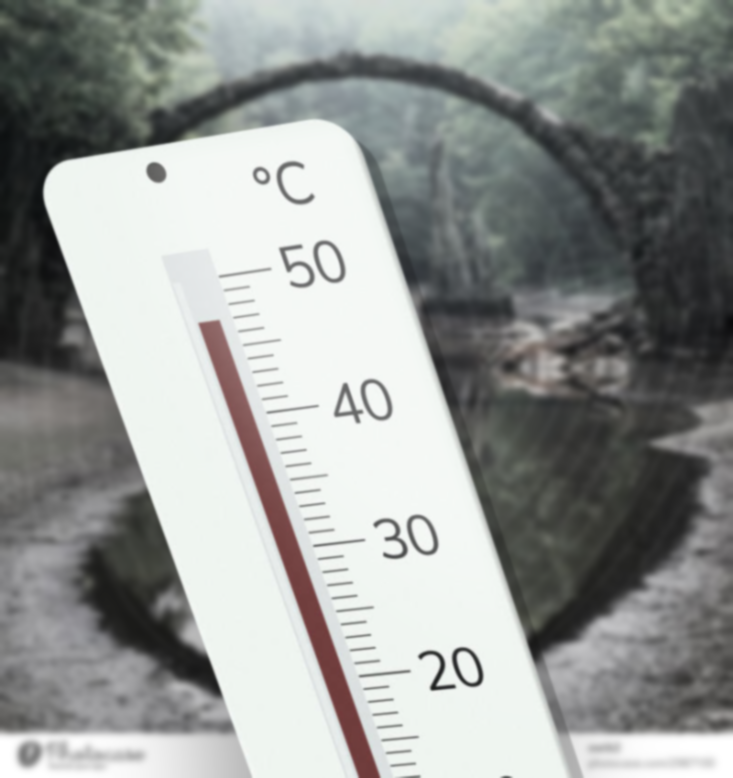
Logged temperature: {"value": 47, "unit": "°C"}
